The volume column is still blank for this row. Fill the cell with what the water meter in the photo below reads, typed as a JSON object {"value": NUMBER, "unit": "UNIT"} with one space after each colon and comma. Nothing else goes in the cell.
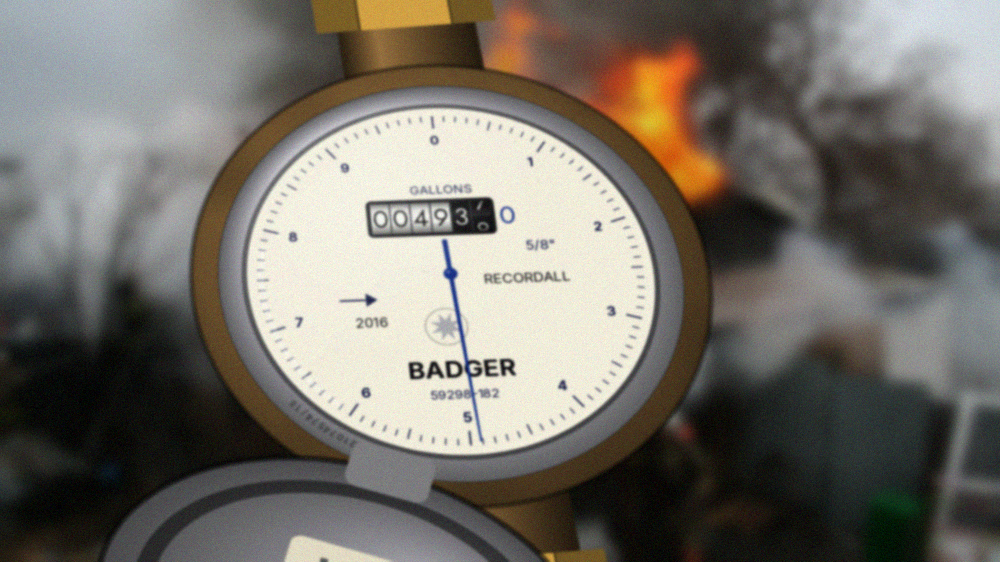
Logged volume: {"value": 49374.9, "unit": "gal"}
